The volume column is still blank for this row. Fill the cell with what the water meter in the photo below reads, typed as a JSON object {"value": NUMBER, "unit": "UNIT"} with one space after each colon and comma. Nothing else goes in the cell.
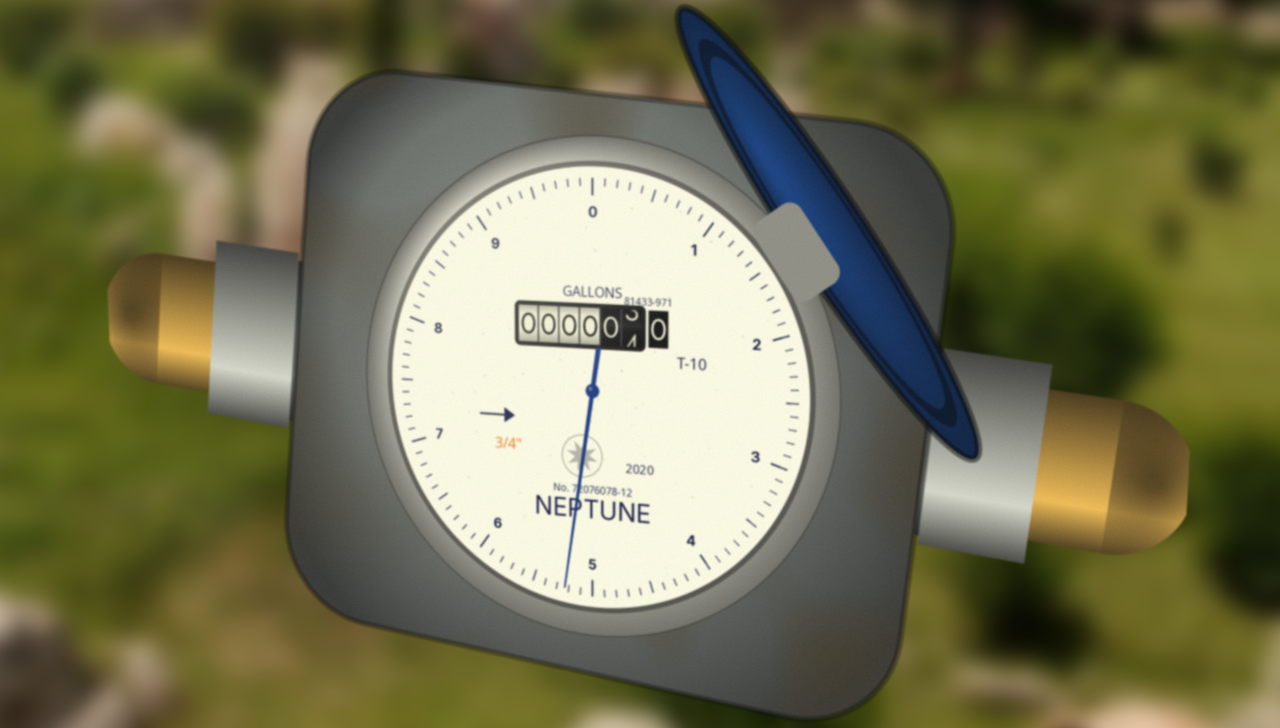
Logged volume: {"value": 35.2, "unit": "gal"}
